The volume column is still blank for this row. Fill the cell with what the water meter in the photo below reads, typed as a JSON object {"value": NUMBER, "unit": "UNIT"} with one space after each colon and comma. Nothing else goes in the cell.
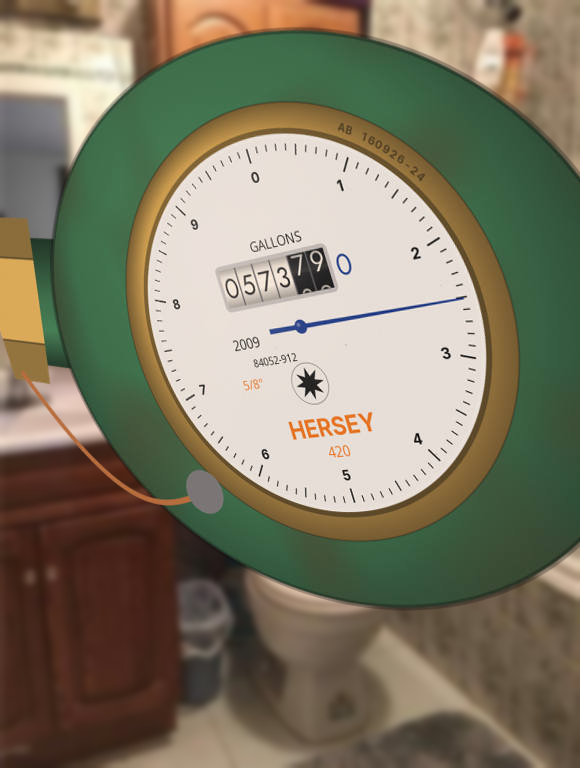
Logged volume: {"value": 573792.5, "unit": "gal"}
